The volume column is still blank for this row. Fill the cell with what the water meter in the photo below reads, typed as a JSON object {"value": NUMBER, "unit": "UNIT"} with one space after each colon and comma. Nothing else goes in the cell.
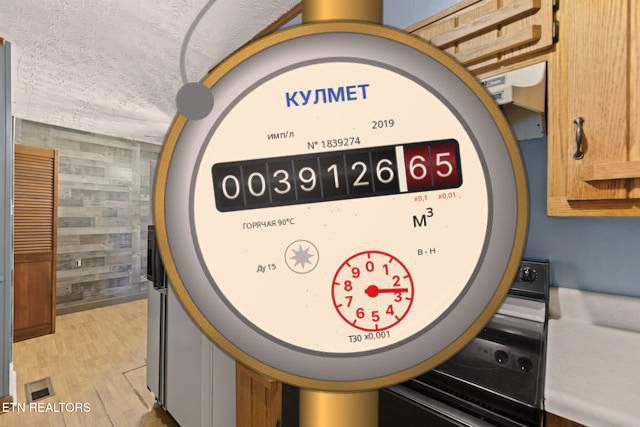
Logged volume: {"value": 39126.652, "unit": "m³"}
